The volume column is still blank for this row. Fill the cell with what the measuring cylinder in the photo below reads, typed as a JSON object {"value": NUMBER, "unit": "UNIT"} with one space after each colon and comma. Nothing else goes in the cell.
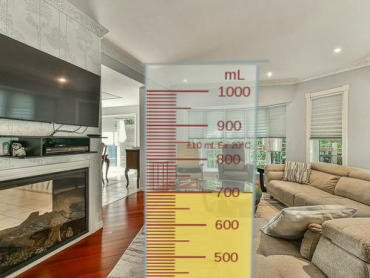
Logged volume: {"value": 700, "unit": "mL"}
